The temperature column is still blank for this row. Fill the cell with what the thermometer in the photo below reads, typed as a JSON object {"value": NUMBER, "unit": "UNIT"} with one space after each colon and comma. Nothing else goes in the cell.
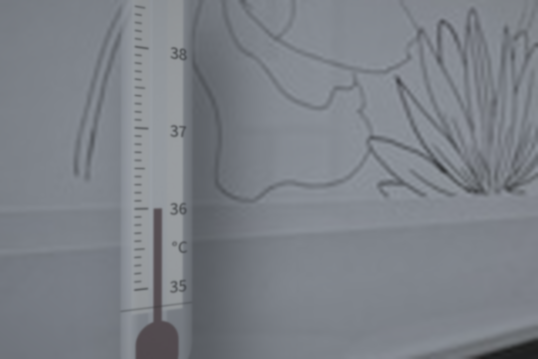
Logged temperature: {"value": 36, "unit": "°C"}
